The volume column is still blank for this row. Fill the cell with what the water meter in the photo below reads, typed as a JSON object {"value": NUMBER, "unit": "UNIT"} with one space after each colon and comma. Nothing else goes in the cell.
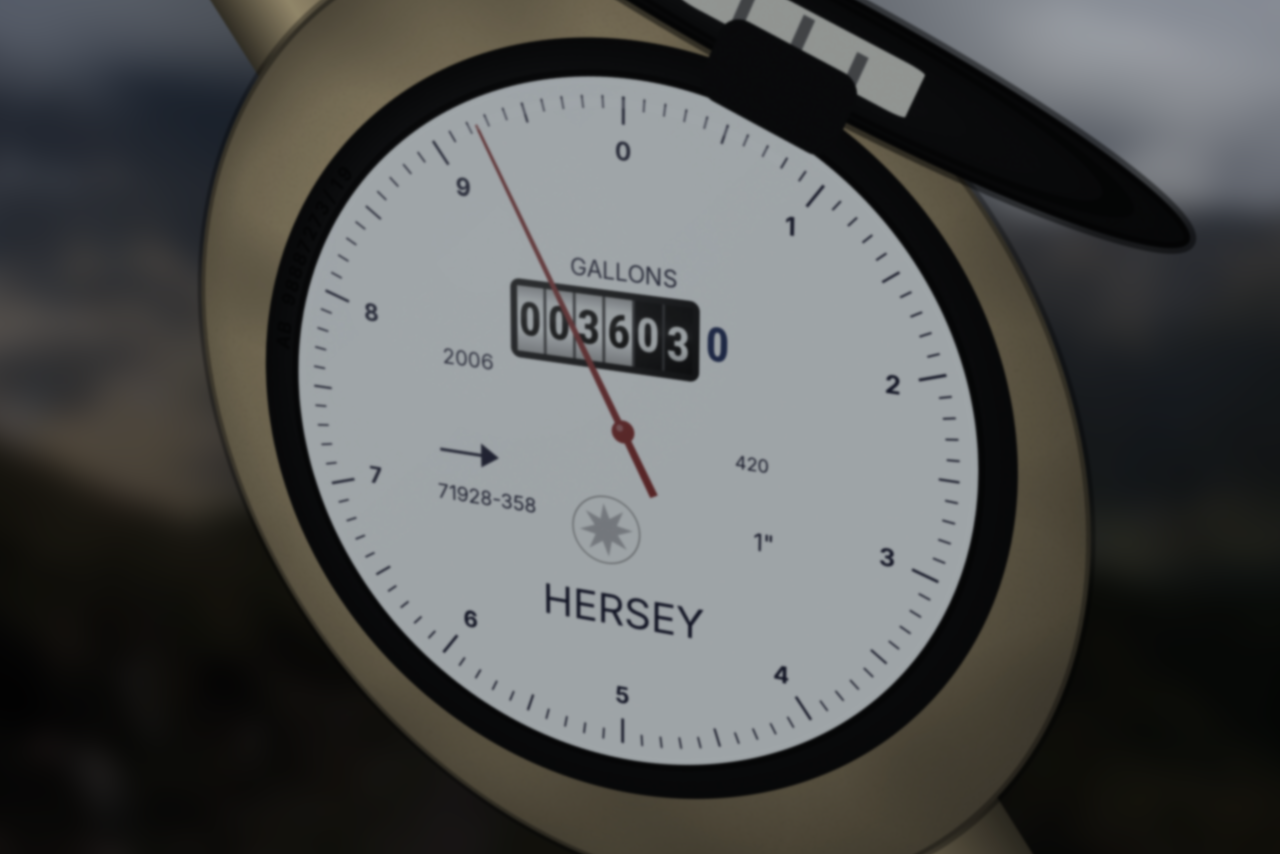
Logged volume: {"value": 36029.2, "unit": "gal"}
